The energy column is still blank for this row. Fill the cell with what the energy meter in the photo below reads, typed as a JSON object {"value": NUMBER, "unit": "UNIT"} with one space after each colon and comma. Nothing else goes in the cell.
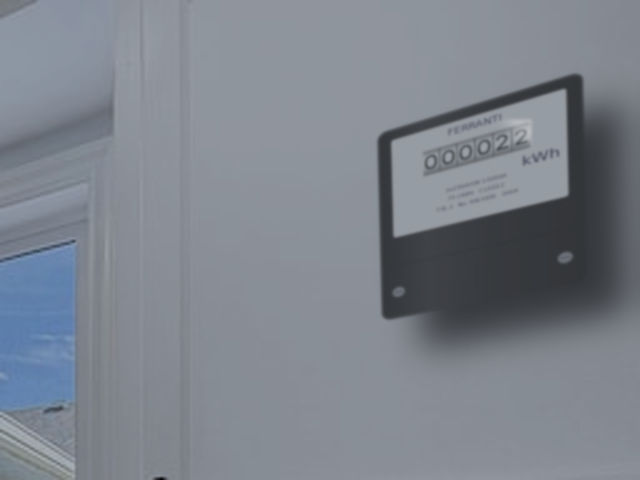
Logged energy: {"value": 22, "unit": "kWh"}
